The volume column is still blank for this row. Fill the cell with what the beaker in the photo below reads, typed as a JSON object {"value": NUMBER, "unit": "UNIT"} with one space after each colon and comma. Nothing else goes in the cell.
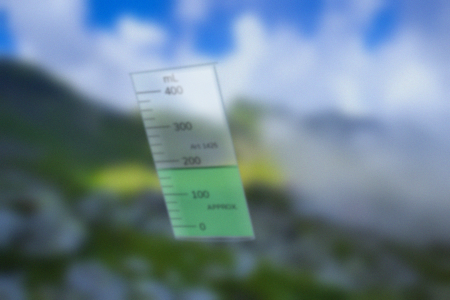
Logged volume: {"value": 175, "unit": "mL"}
